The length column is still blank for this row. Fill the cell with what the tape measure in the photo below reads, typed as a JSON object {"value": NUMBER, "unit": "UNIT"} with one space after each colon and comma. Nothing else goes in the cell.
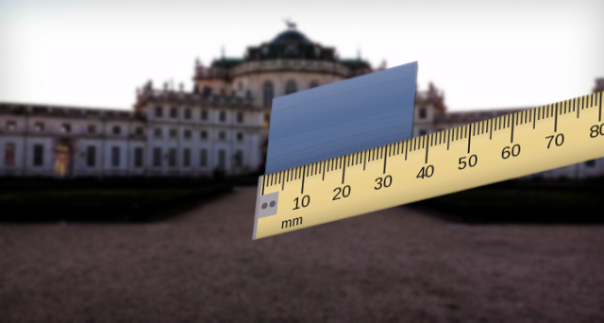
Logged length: {"value": 36, "unit": "mm"}
